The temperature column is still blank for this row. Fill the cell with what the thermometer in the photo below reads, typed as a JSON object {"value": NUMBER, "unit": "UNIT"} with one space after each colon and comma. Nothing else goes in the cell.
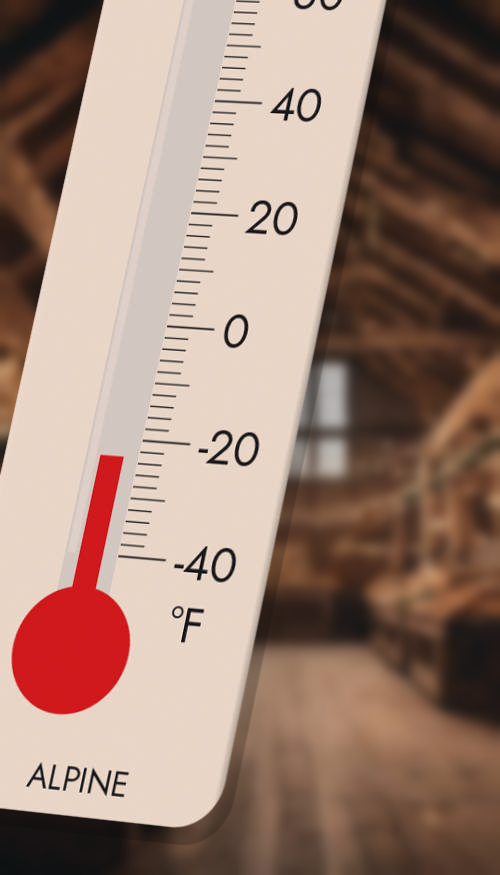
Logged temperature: {"value": -23, "unit": "°F"}
